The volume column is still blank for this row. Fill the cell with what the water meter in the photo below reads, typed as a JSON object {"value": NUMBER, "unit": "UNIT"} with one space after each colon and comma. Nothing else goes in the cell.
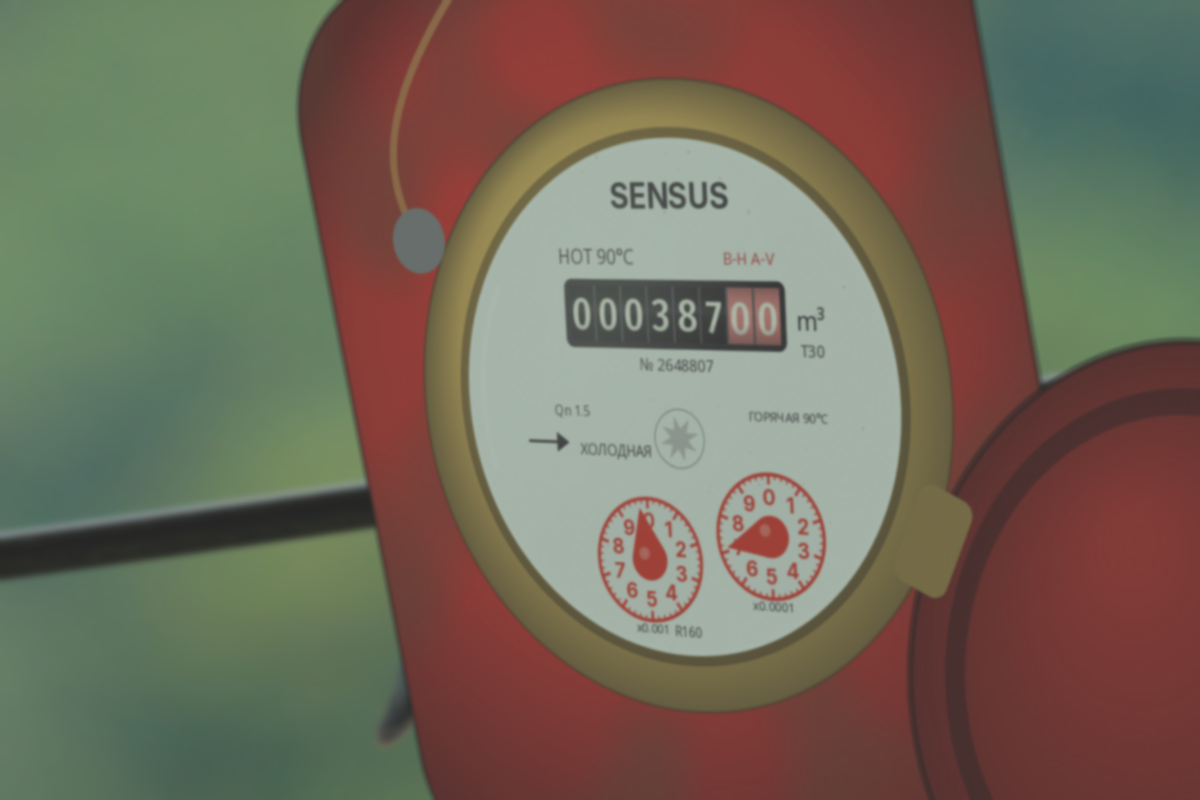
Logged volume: {"value": 386.9997, "unit": "m³"}
